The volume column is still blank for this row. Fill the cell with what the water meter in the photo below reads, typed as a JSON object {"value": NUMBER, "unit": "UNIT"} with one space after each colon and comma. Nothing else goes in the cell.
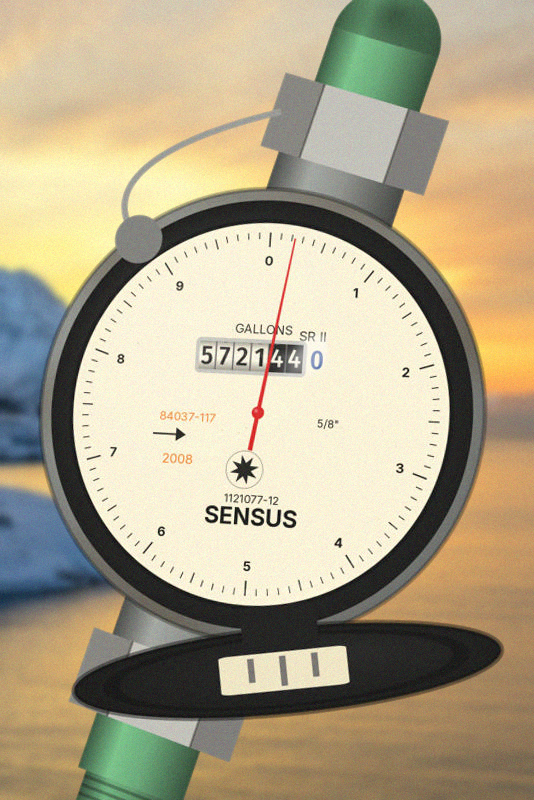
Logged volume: {"value": 5721440.2, "unit": "gal"}
